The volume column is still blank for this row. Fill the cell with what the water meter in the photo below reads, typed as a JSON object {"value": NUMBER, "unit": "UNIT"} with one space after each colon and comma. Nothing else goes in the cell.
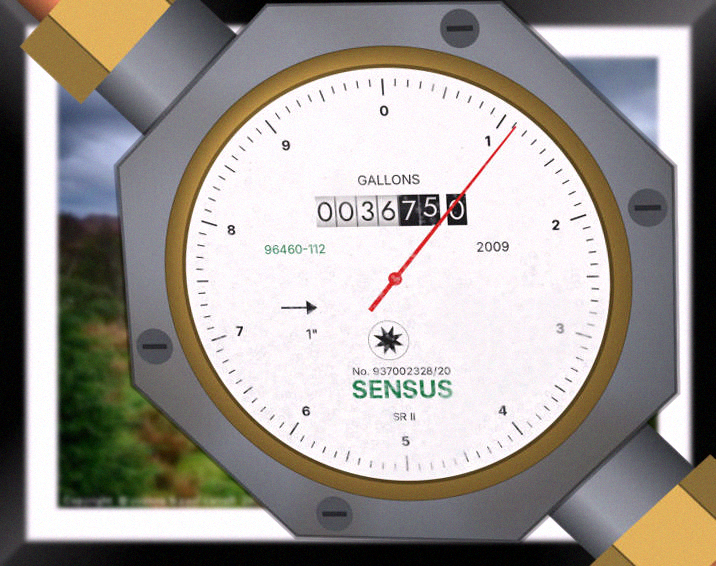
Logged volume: {"value": 36751.1, "unit": "gal"}
